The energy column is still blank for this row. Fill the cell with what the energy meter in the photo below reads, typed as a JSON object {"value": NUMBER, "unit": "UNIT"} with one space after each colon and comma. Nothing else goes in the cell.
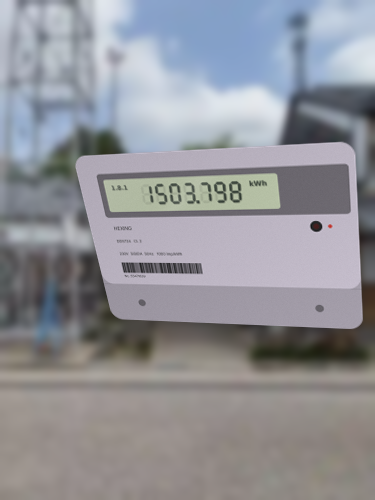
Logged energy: {"value": 1503.798, "unit": "kWh"}
